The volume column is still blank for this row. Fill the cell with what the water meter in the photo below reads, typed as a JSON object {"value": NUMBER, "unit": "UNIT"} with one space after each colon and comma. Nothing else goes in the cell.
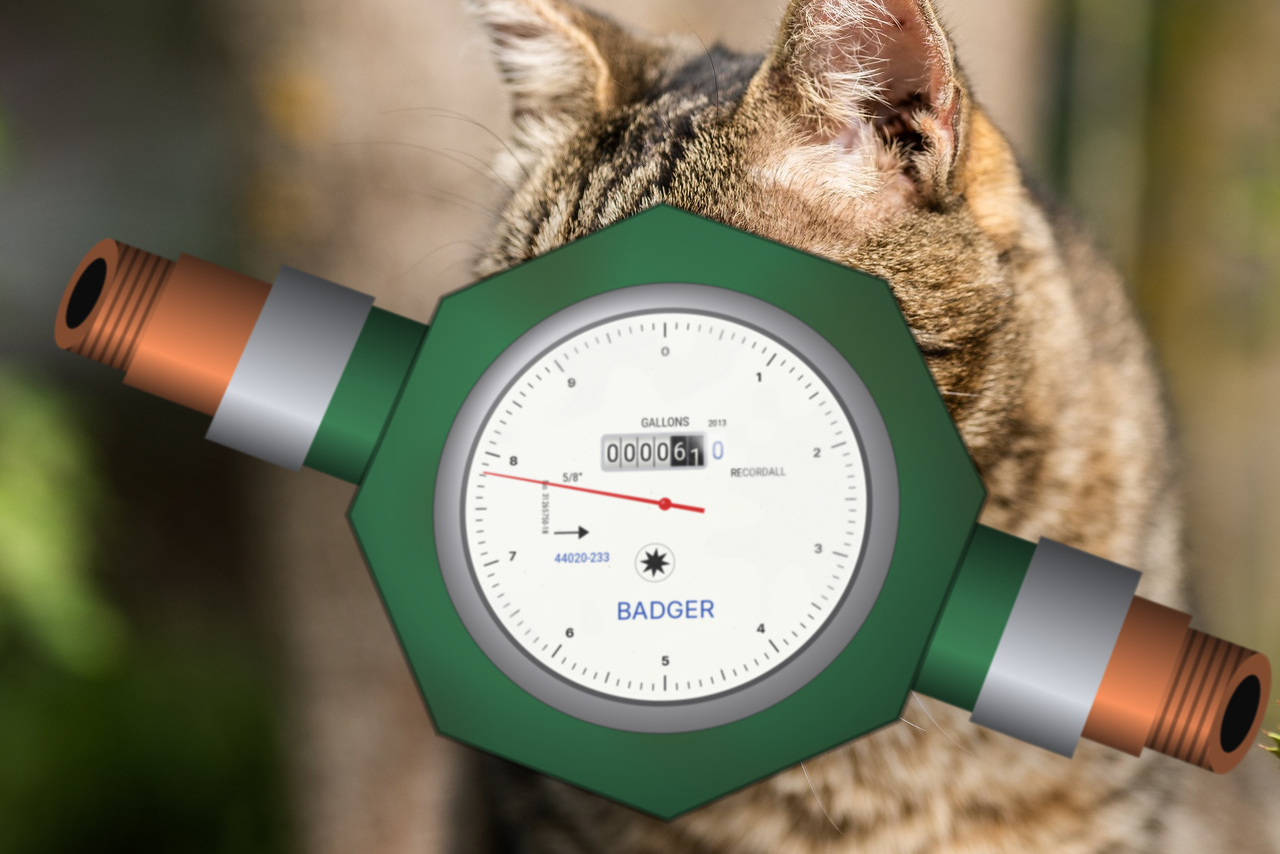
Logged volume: {"value": 607.8, "unit": "gal"}
